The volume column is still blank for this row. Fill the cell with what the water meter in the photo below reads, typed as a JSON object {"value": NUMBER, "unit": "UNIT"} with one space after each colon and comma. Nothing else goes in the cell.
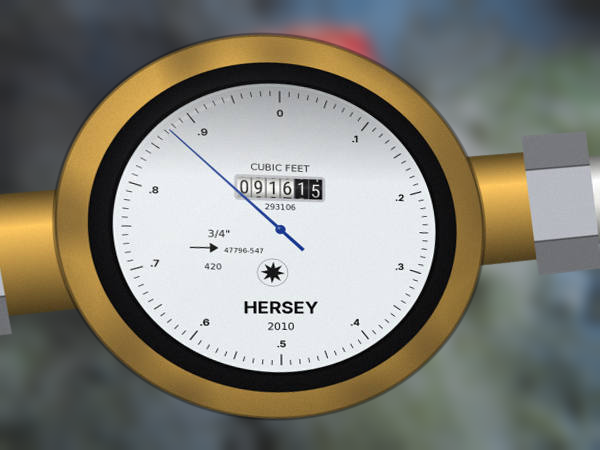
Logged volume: {"value": 91614.87, "unit": "ft³"}
